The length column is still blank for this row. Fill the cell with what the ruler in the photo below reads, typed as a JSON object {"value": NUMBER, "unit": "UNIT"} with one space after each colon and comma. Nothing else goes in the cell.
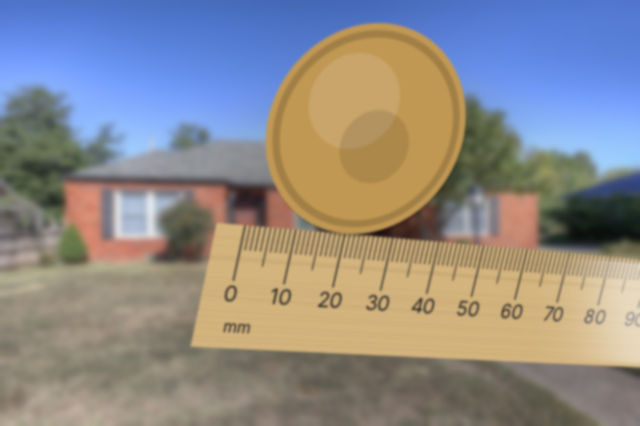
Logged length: {"value": 40, "unit": "mm"}
